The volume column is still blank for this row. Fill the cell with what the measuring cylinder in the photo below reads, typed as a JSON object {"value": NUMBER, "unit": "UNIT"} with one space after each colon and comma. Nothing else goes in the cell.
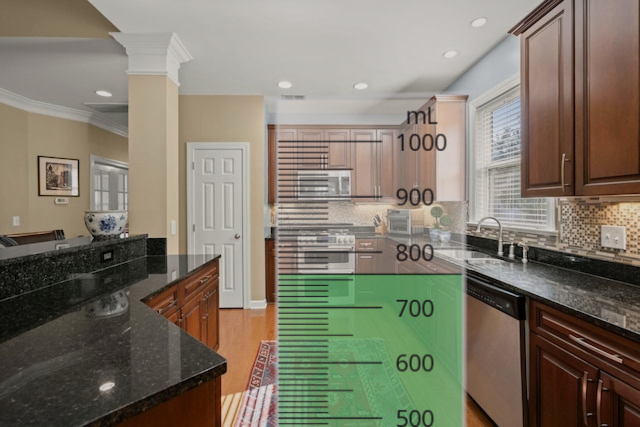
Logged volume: {"value": 760, "unit": "mL"}
